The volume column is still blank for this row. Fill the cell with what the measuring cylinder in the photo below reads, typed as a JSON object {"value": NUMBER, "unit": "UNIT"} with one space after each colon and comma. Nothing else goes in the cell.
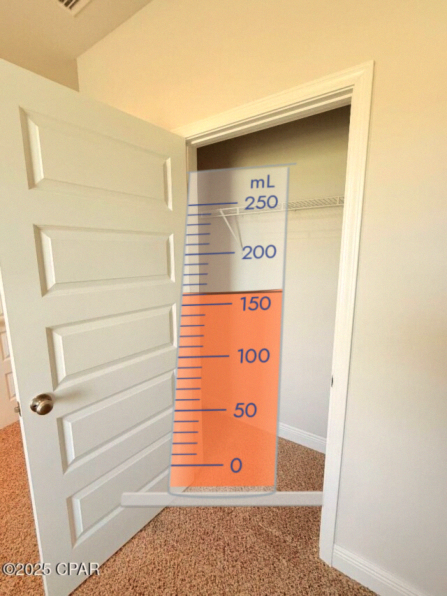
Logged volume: {"value": 160, "unit": "mL"}
